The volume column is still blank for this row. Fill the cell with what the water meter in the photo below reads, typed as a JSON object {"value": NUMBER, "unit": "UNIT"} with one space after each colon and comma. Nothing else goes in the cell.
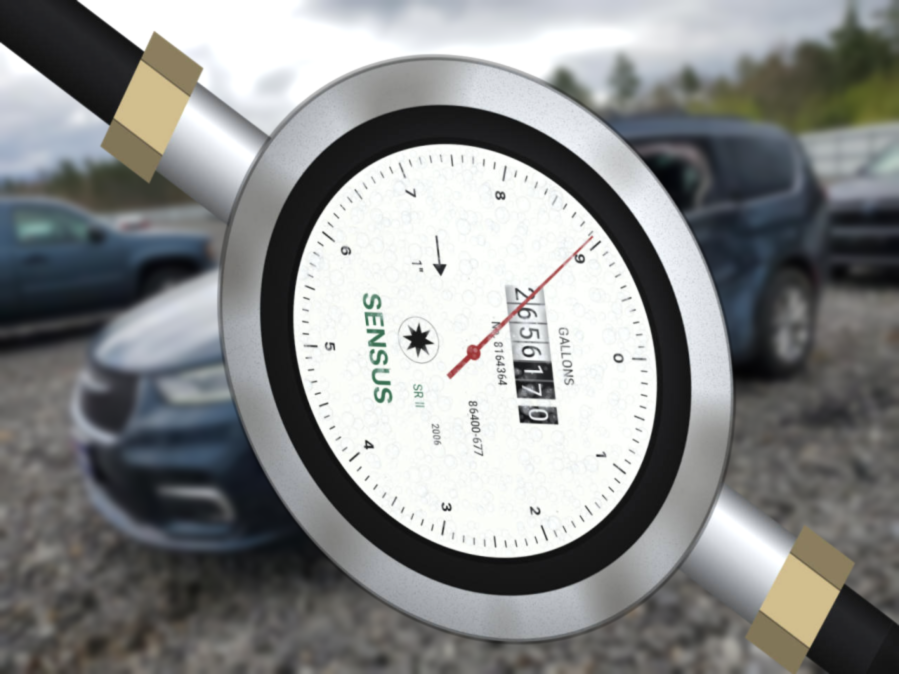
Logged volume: {"value": 2656168.9, "unit": "gal"}
